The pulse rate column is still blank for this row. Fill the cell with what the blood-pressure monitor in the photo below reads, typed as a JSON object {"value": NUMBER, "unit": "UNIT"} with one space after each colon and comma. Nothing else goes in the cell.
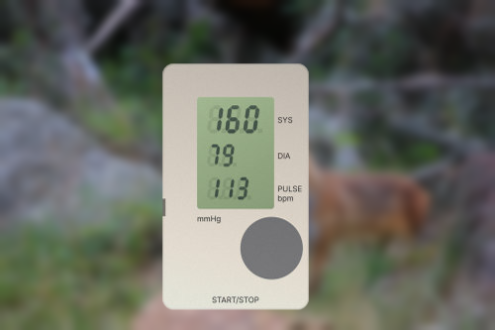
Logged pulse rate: {"value": 113, "unit": "bpm"}
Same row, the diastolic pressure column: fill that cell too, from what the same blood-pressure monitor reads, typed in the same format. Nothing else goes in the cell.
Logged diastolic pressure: {"value": 79, "unit": "mmHg"}
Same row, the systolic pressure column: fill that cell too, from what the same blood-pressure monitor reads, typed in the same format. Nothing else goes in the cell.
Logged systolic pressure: {"value": 160, "unit": "mmHg"}
